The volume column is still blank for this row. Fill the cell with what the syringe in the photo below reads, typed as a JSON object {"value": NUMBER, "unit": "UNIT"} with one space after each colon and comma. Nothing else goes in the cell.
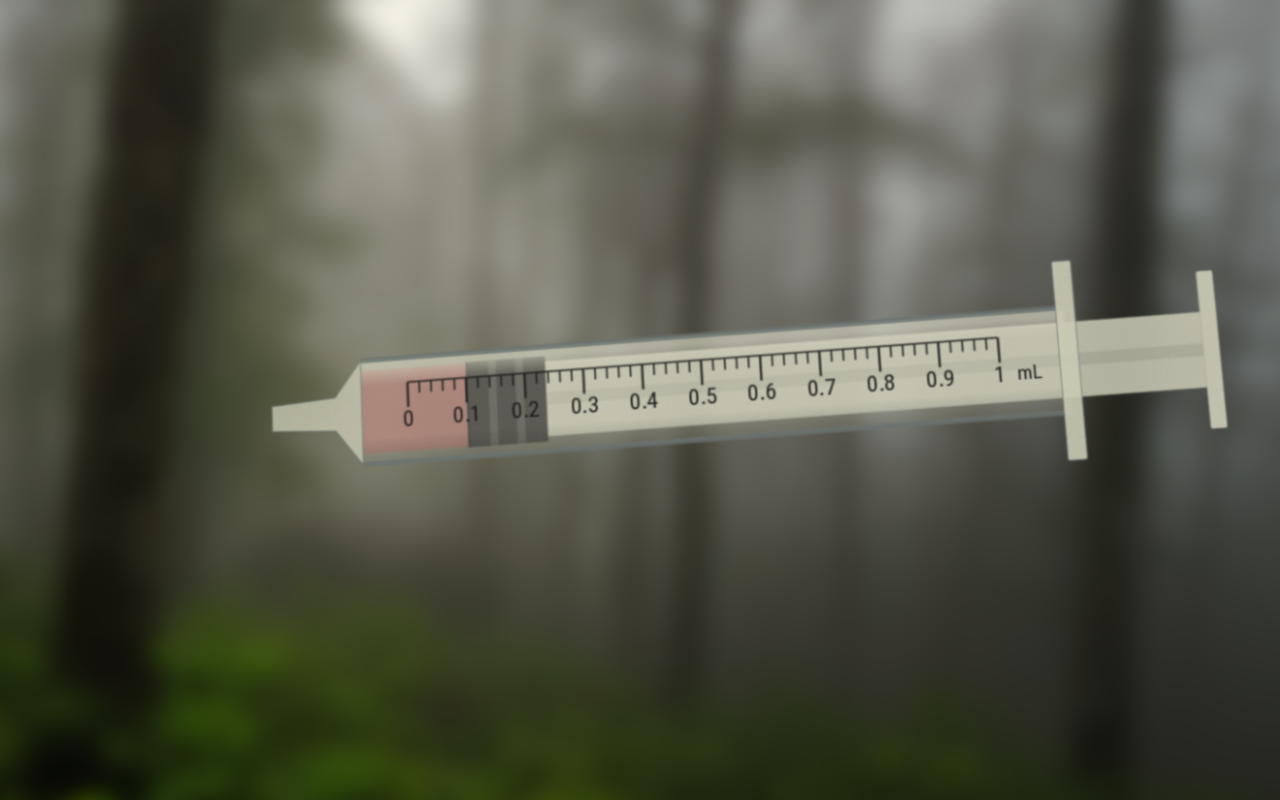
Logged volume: {"value": 0.1, "unit": "mL"}
